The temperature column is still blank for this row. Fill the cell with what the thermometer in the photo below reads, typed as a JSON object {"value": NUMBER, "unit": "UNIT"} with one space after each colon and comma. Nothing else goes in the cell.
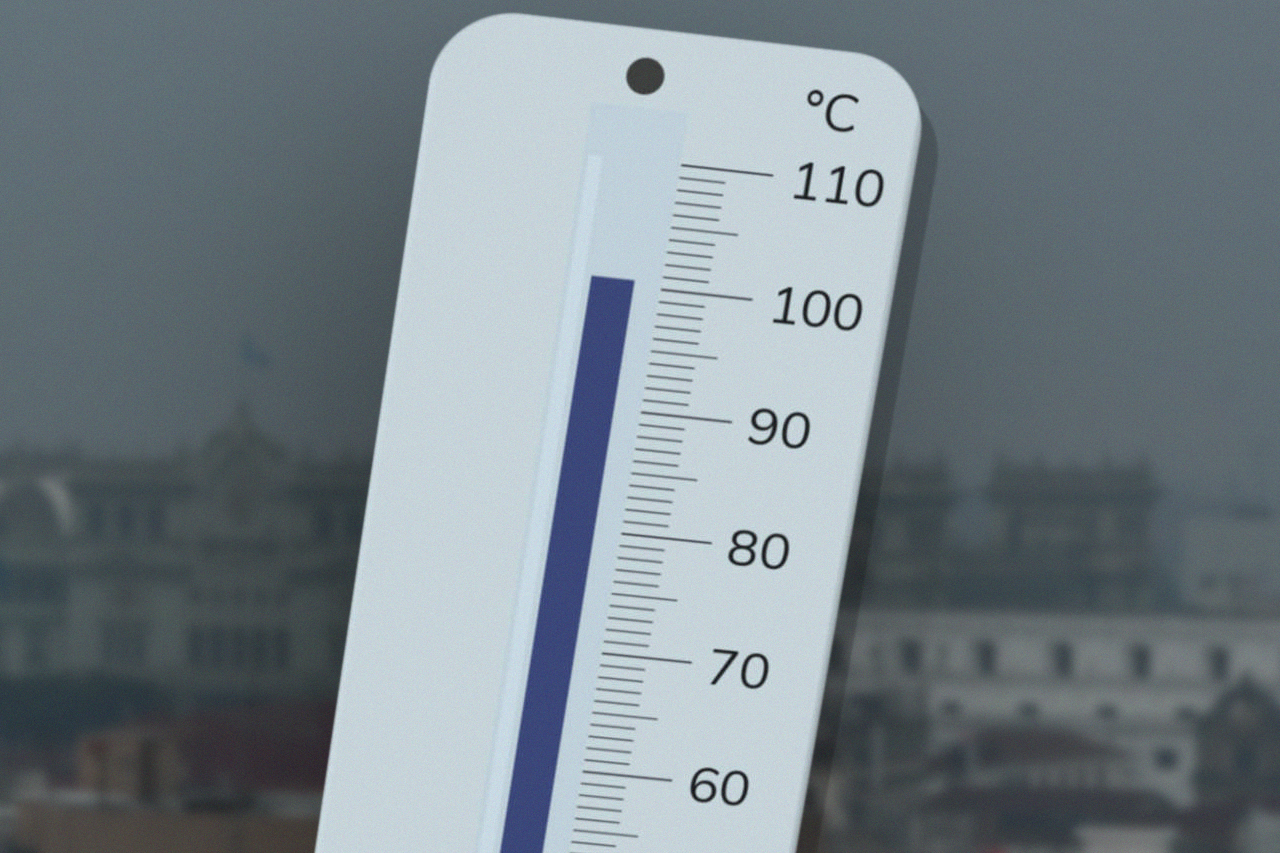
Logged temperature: {"value": 100.5, "unit": "°C"}
